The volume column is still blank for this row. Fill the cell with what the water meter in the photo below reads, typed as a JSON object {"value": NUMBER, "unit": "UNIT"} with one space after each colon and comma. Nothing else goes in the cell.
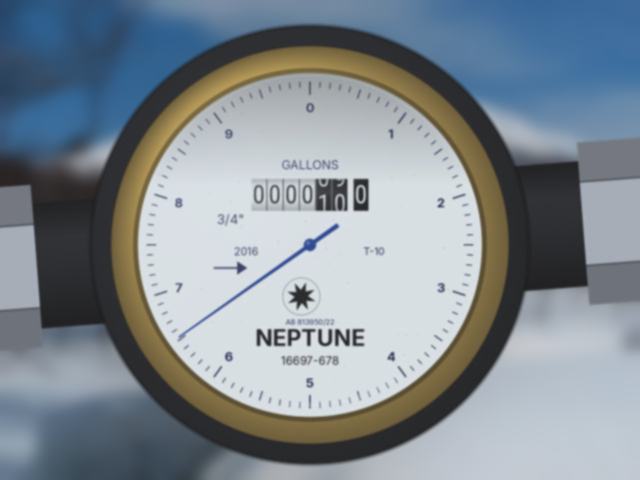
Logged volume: {"value": 96.5, "unit": "gal"}
